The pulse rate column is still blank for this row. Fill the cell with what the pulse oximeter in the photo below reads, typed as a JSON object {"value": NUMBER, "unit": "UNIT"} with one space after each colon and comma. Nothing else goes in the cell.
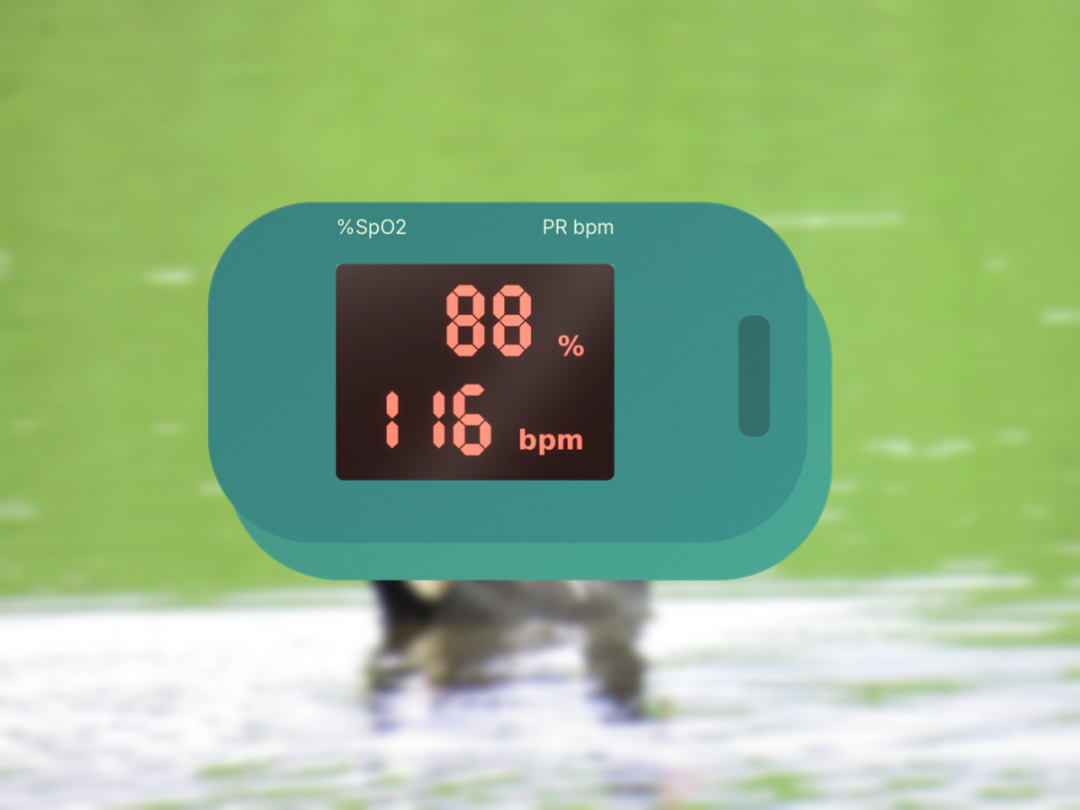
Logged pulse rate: {"value": 116, "unit": "bpm"}
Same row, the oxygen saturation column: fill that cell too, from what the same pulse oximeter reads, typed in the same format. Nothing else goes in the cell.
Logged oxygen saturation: {"value": 88, "unit": "%"}
